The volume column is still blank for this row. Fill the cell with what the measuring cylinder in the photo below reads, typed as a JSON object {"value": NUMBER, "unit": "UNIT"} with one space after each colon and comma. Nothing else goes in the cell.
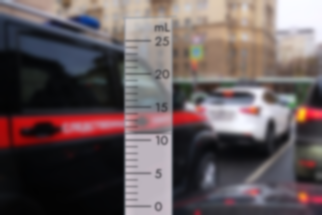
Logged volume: {"value": 11, "unit": "mL"}
